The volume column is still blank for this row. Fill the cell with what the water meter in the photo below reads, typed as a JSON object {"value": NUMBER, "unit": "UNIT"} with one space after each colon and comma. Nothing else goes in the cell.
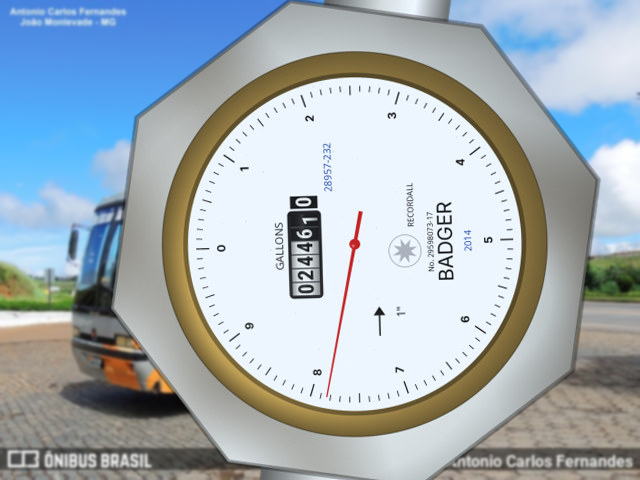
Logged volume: {"value": 244607.8, "unit": "gal"}
